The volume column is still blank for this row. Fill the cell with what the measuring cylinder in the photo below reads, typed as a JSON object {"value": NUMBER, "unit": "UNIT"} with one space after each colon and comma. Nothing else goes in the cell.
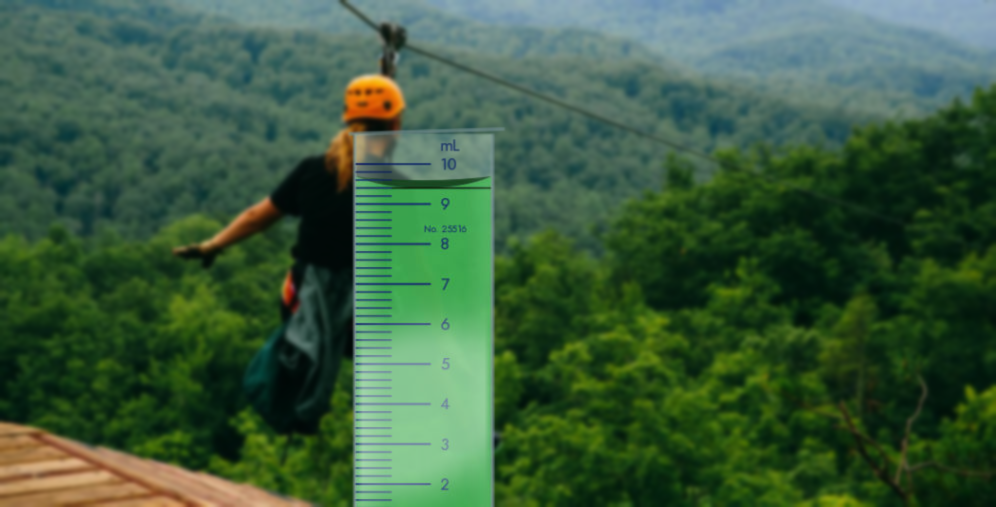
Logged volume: {"value": 9.4, "unit": "mL"}
